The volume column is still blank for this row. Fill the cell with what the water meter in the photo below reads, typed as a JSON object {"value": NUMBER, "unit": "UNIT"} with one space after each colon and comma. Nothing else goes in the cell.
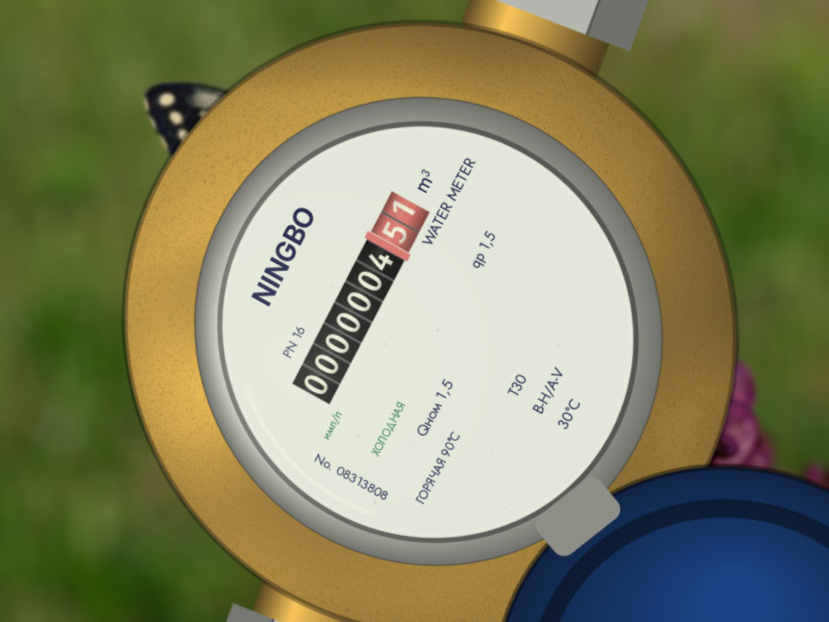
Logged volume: {"value": 4.51, "unit": "m³"}
